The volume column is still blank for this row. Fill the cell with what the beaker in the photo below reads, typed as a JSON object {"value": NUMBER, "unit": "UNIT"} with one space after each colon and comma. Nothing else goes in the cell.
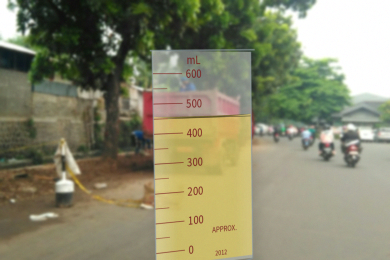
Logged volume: {"value": 450, "unit": "mL"}
